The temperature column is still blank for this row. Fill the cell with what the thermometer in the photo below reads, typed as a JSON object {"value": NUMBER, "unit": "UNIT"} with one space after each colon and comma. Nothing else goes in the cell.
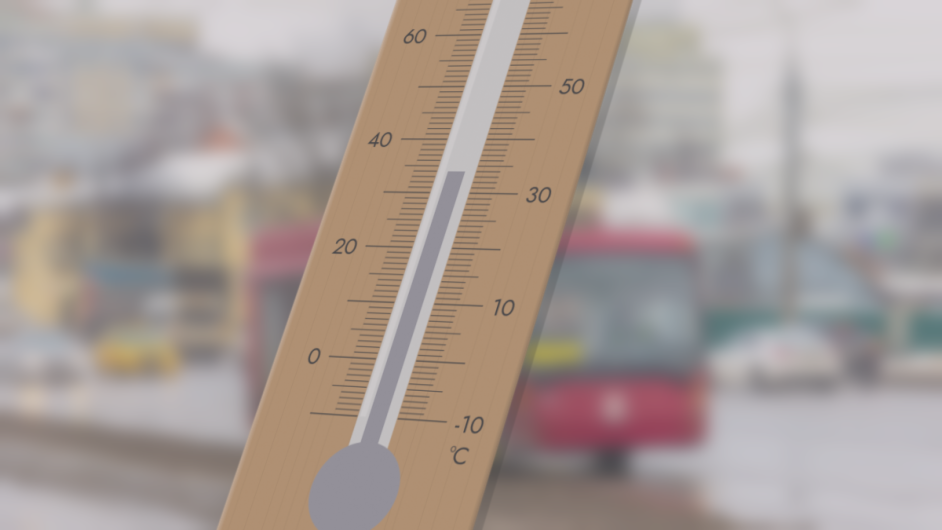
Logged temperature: {"value": 34, "unit": "°C"}
